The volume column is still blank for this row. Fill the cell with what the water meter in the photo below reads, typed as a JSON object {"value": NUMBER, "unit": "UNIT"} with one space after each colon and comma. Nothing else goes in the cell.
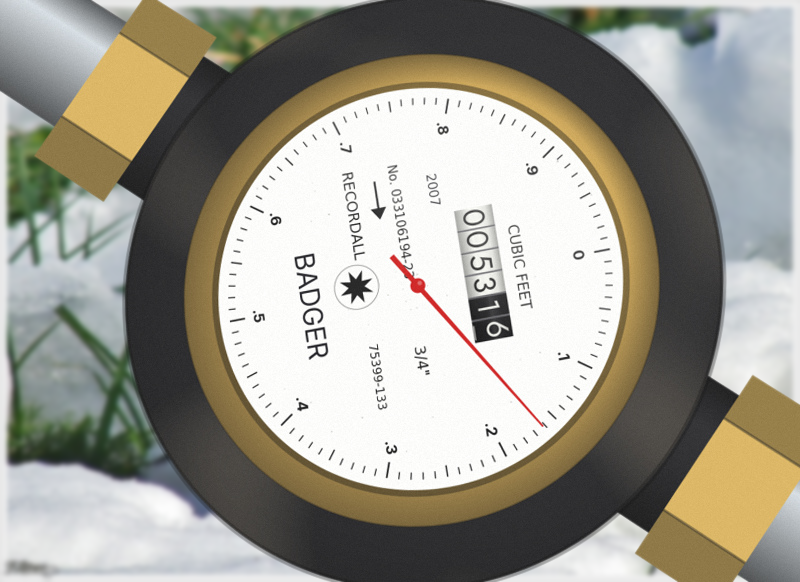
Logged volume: {"value": 5316.16, "unit": "ft³"}
